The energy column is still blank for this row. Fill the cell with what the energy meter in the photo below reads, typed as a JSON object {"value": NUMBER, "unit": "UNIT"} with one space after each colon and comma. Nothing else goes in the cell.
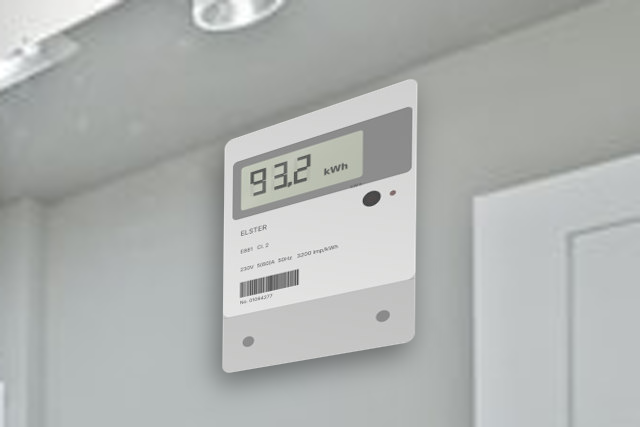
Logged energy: {"value": 93.2, "unit": "kWh"}
